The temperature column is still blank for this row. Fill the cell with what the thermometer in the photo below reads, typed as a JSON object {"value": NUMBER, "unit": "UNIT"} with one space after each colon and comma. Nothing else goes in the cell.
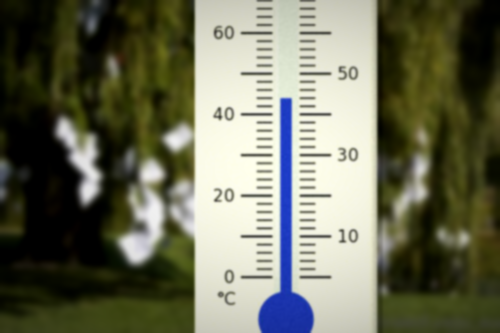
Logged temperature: {"value": 44, "unit": "°C"}
